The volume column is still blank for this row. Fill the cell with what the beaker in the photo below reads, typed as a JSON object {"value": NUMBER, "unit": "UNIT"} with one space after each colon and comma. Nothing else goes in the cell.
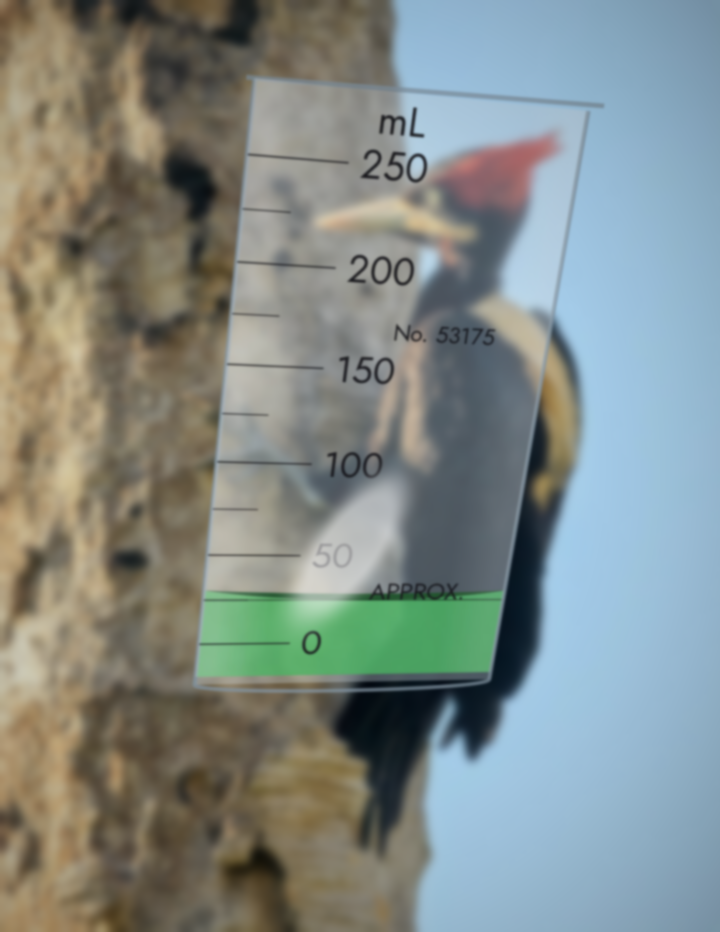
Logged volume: {"value": 25, "unit": "mL"}
